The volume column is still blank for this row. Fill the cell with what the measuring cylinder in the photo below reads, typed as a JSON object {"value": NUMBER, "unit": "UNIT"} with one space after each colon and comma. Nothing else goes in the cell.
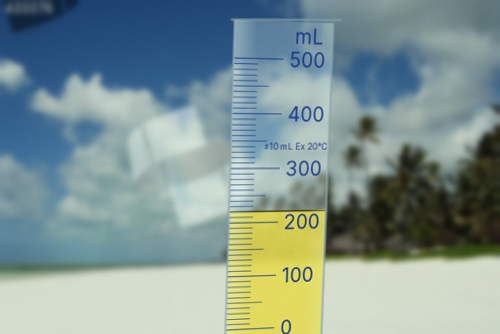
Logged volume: {"value": 220, "unit": "mL"}
